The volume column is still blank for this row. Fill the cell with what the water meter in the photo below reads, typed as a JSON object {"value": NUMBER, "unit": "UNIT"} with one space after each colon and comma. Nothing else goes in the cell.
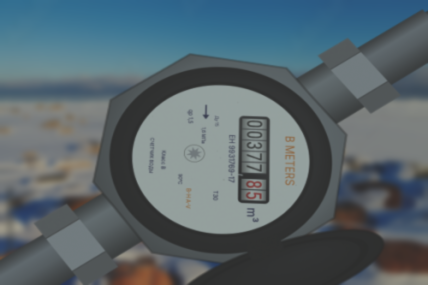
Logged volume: {"value": 377.85, "unit": "m³"}
